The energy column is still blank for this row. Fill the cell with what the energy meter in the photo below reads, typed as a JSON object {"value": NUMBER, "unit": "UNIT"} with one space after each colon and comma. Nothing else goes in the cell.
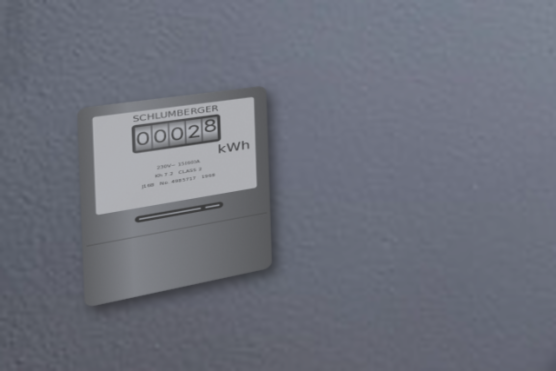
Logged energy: {"value": 28, "unit": "kWh"}
